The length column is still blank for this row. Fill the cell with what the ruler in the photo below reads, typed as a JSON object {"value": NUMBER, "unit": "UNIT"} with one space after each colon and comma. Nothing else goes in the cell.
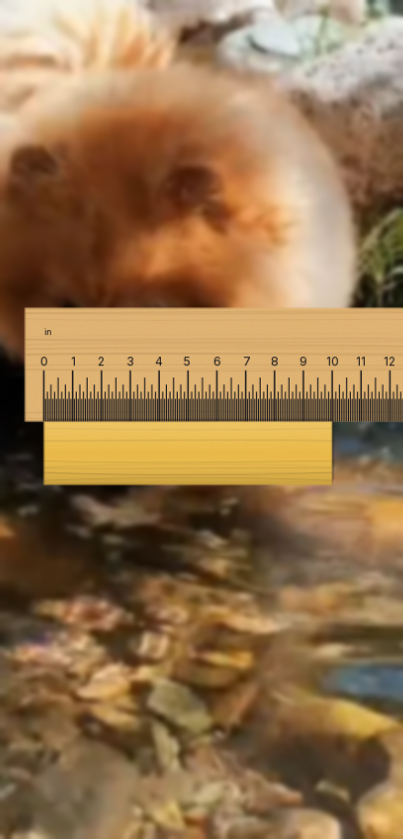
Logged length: {"value": 10, "unit": "in"}
